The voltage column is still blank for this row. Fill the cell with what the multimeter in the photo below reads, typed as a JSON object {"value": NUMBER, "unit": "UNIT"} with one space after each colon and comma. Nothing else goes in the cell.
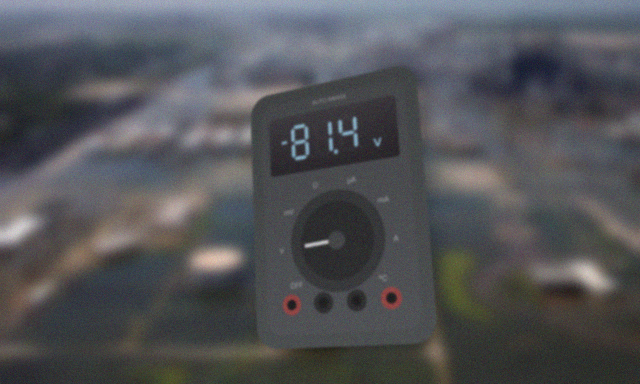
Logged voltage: {"value": -81.4, "unit": "V"}
